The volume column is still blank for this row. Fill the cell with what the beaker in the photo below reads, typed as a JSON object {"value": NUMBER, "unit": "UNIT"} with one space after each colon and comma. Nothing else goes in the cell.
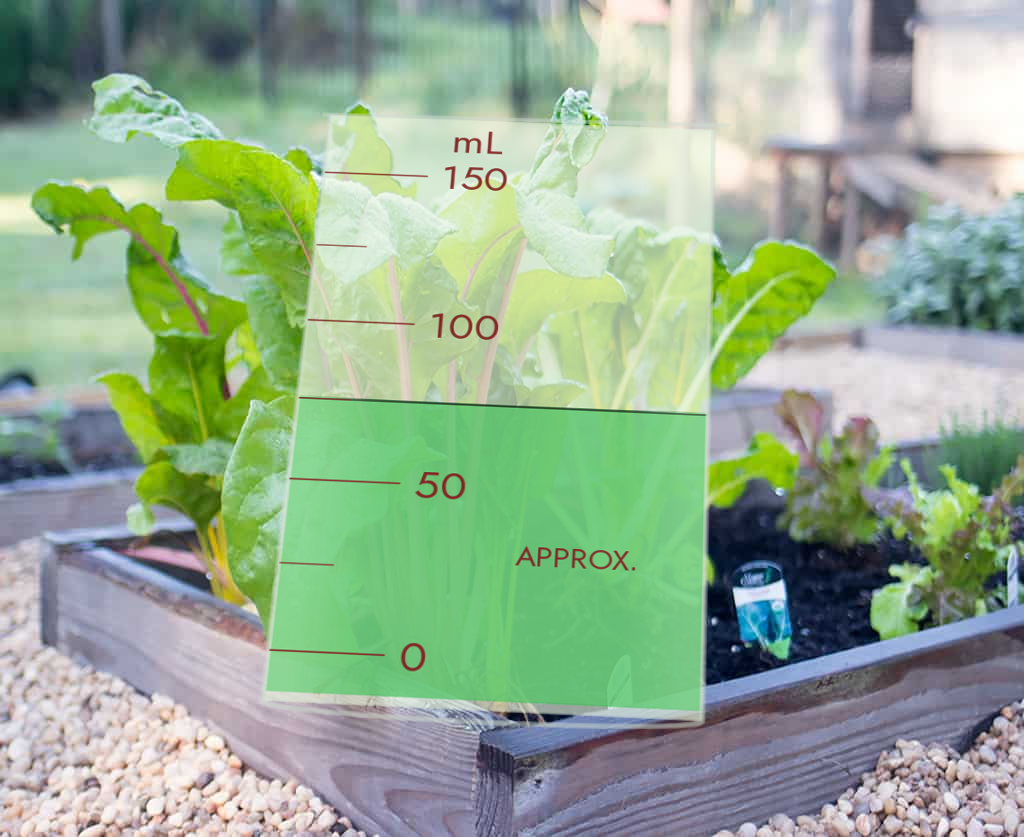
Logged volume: {"value": 75, "unit": "mL"}
